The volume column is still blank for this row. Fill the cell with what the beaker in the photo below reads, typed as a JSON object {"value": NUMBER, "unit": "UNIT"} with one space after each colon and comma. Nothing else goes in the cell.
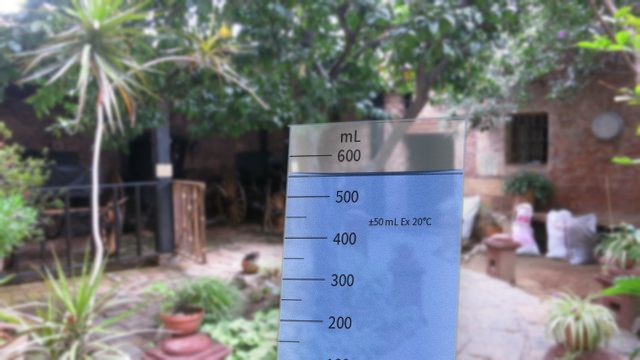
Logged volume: {"value": 550, "unit": "mL"}
